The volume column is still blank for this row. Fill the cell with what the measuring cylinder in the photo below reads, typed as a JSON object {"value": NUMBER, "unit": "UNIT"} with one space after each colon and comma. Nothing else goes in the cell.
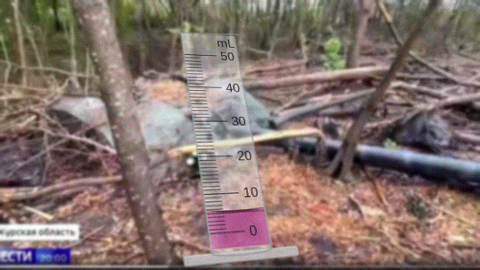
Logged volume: {"value": 5, "unit": "mL"}
